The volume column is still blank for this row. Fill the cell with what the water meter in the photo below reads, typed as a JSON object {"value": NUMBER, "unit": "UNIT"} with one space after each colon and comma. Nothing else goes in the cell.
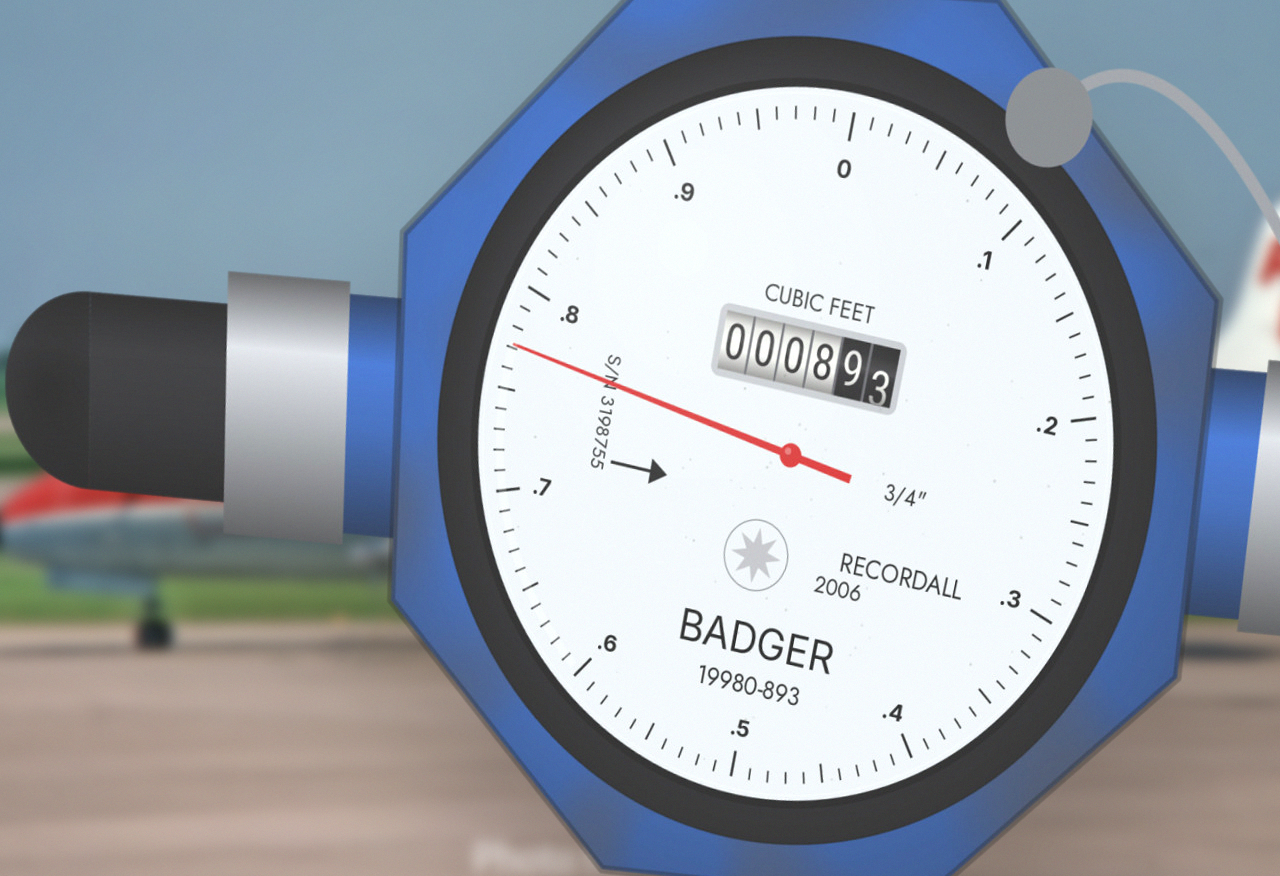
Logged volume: {"value": 892.77, "unit": "ft³"}
